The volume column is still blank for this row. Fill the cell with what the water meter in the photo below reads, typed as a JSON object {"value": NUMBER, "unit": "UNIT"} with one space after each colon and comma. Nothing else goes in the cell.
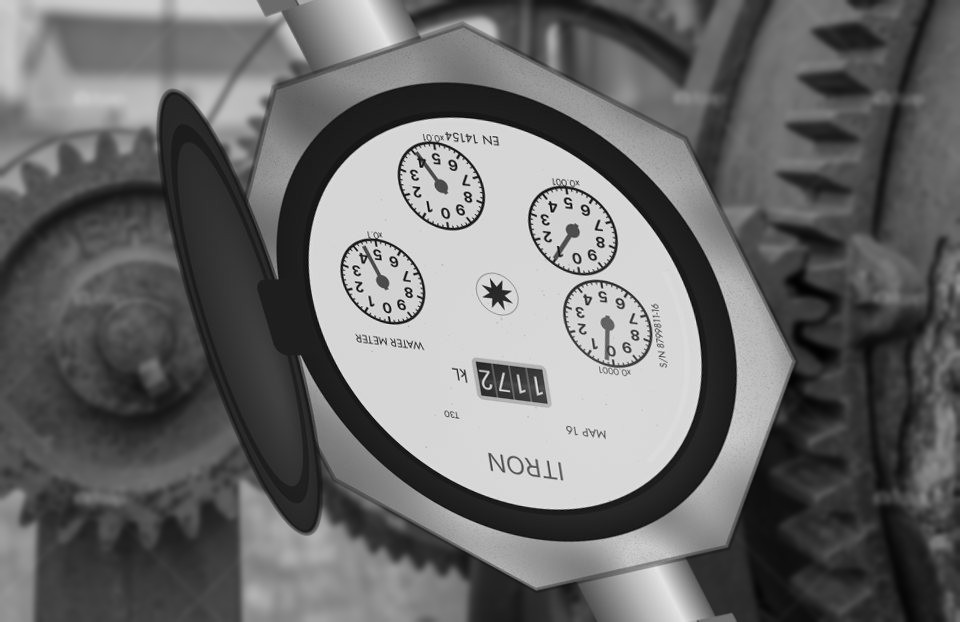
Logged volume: {"value": 1172.4410, "unit": "kL"}
